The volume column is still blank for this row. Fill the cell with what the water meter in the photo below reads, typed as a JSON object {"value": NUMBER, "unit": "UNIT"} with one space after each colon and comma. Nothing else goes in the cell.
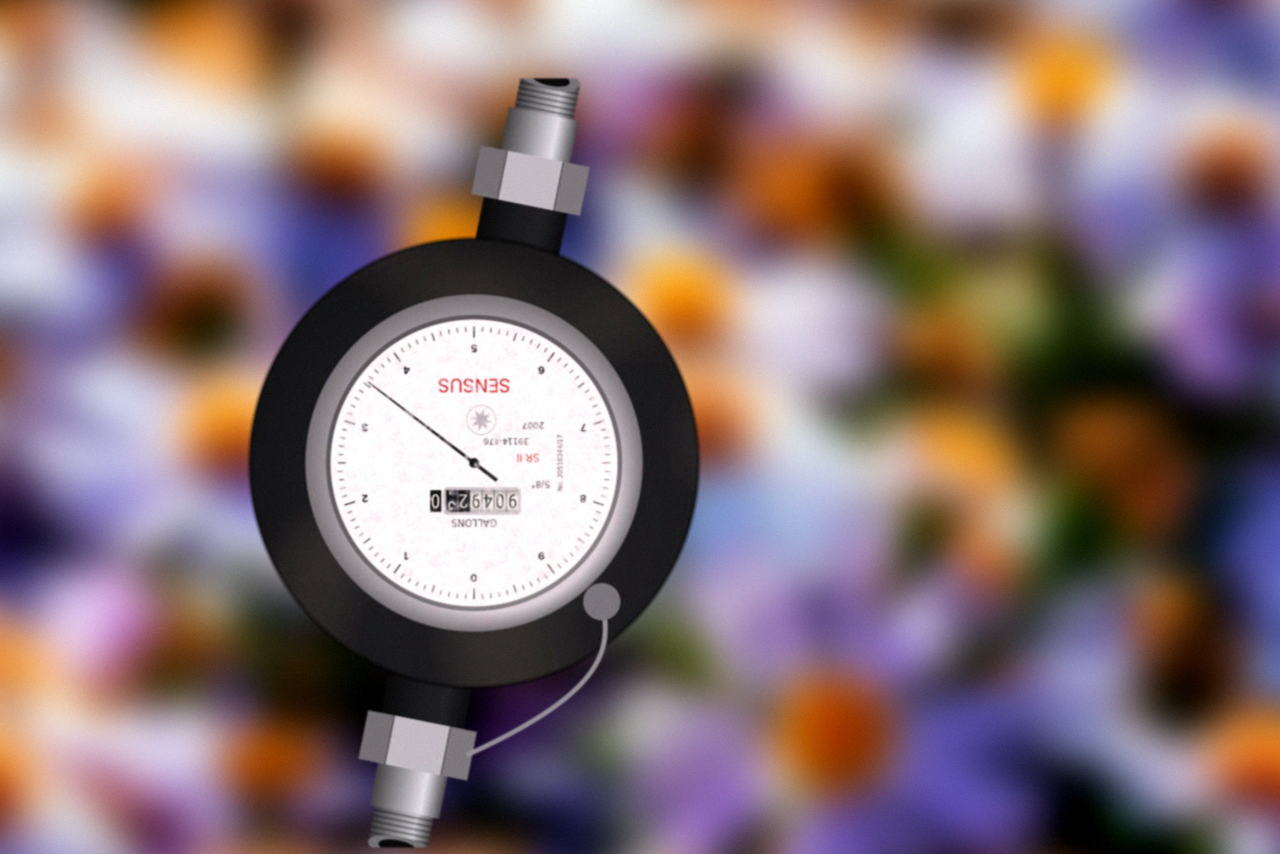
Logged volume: {"value": 9049233.5, "unit": "gal"}
